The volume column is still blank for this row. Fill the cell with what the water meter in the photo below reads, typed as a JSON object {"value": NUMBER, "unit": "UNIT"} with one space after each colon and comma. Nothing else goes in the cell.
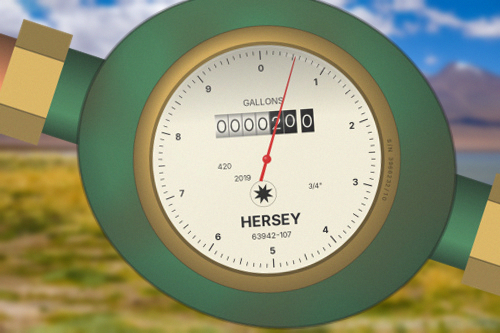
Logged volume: {"value": 200.5, "unit": "gal"}
